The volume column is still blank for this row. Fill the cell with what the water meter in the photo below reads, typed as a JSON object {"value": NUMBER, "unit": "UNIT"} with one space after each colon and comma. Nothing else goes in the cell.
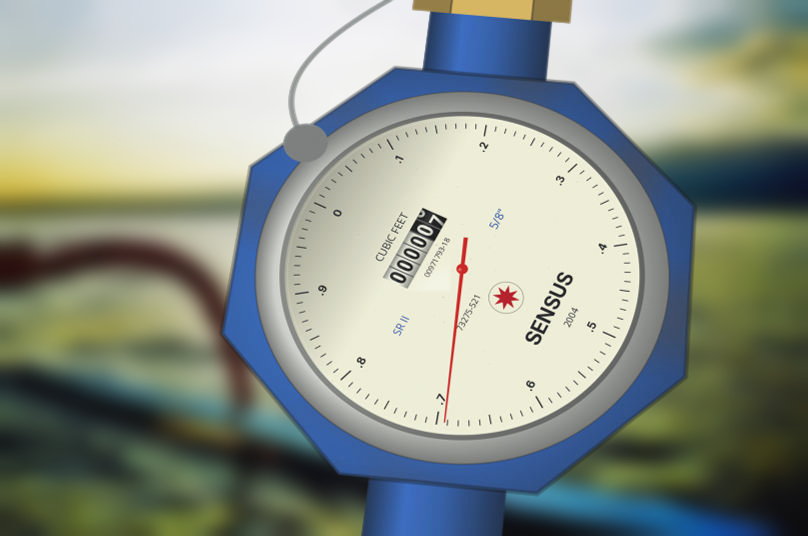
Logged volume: {"value": 6.69, "unit": "ft³"}
